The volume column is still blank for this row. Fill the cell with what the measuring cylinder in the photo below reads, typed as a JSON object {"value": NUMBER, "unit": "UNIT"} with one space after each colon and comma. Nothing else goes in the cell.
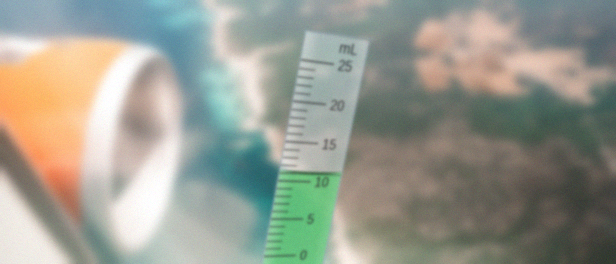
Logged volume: {"value": 11, "unit": "mL"}
